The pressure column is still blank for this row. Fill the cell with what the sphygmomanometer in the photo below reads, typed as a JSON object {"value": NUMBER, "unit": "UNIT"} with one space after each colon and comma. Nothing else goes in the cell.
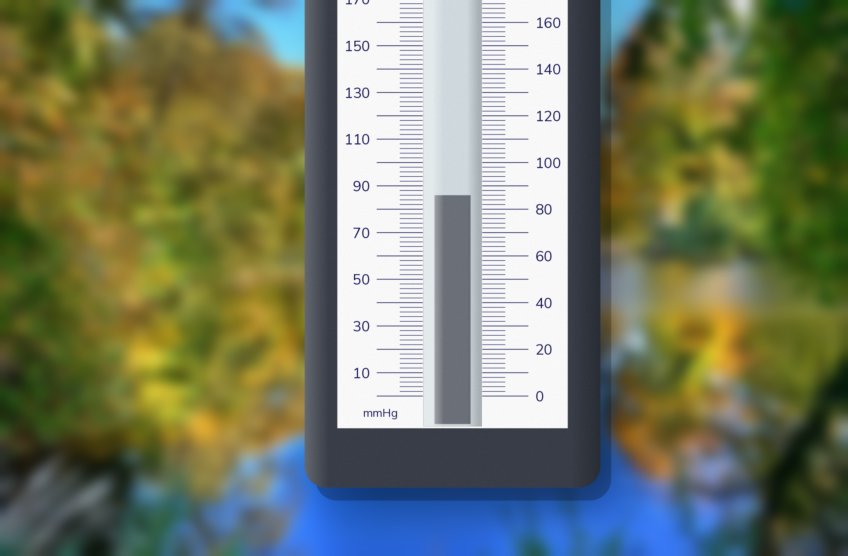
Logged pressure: {"value": 86, "unit": "mmHg"}
